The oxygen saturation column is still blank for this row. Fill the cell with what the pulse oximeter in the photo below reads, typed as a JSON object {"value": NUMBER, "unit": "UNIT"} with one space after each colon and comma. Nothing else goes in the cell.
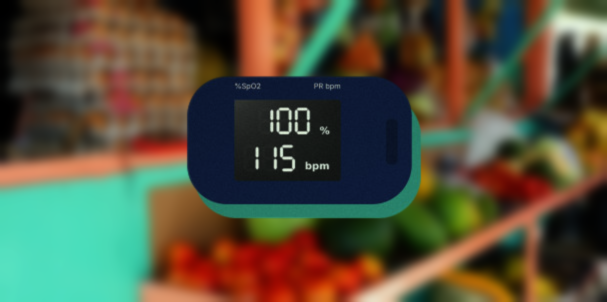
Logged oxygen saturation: {"value": 100, "unit": "%"}
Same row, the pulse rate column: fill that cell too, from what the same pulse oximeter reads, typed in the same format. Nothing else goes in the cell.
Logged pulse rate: {"value": 115, "unit": "bpm"}
